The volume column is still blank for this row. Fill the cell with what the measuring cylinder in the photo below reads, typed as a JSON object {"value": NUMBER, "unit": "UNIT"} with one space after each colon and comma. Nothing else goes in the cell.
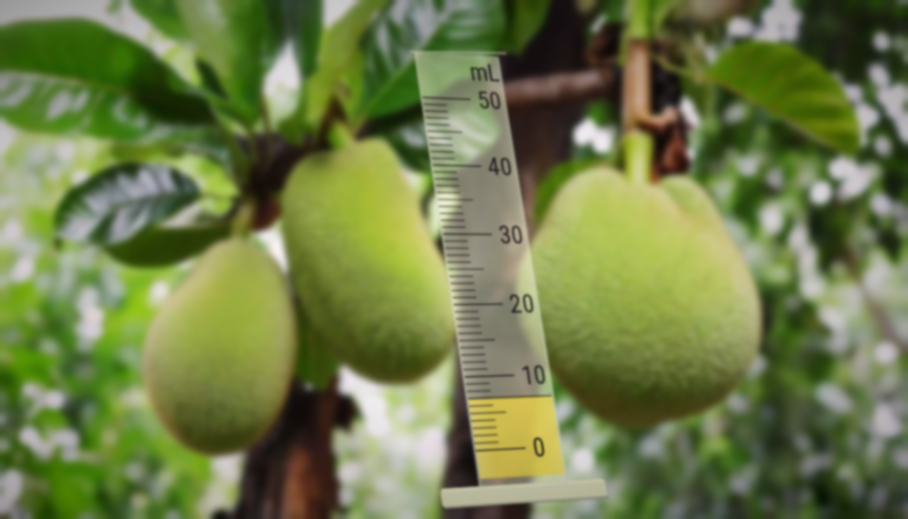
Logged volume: {"value": 7, "unit": "mL"}
